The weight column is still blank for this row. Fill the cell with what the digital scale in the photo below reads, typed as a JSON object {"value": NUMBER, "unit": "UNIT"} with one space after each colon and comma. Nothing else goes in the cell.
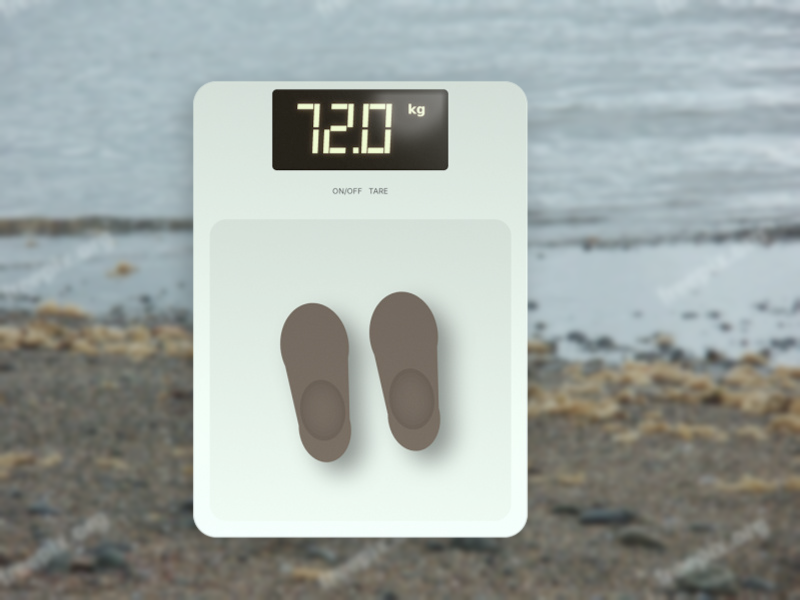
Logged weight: {"value": 72.0, "unit": "kg"}
